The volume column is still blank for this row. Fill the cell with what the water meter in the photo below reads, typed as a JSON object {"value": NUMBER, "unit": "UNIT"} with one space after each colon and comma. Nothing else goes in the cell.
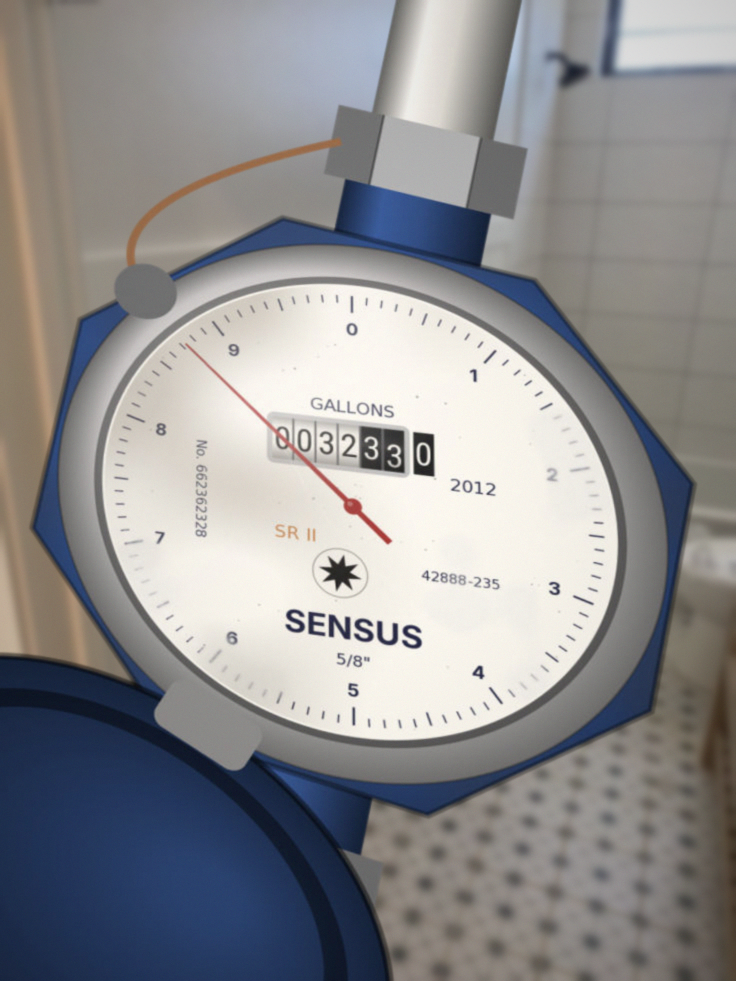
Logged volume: {"value": 32328.7, "unit": "gal"}
